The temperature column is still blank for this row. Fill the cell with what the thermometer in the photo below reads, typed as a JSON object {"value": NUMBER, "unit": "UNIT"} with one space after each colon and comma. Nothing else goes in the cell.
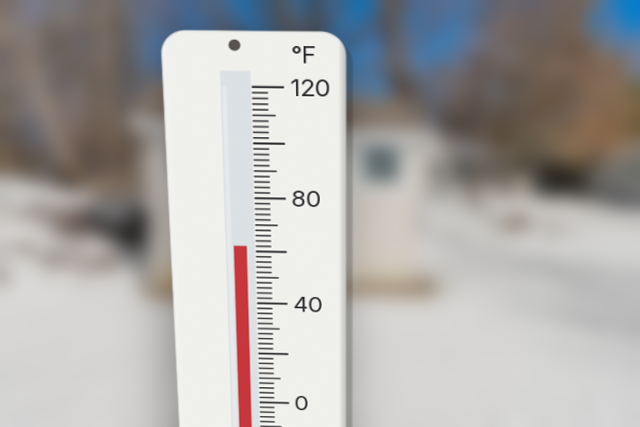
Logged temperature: {"value": 62, "unit": "°F"}
